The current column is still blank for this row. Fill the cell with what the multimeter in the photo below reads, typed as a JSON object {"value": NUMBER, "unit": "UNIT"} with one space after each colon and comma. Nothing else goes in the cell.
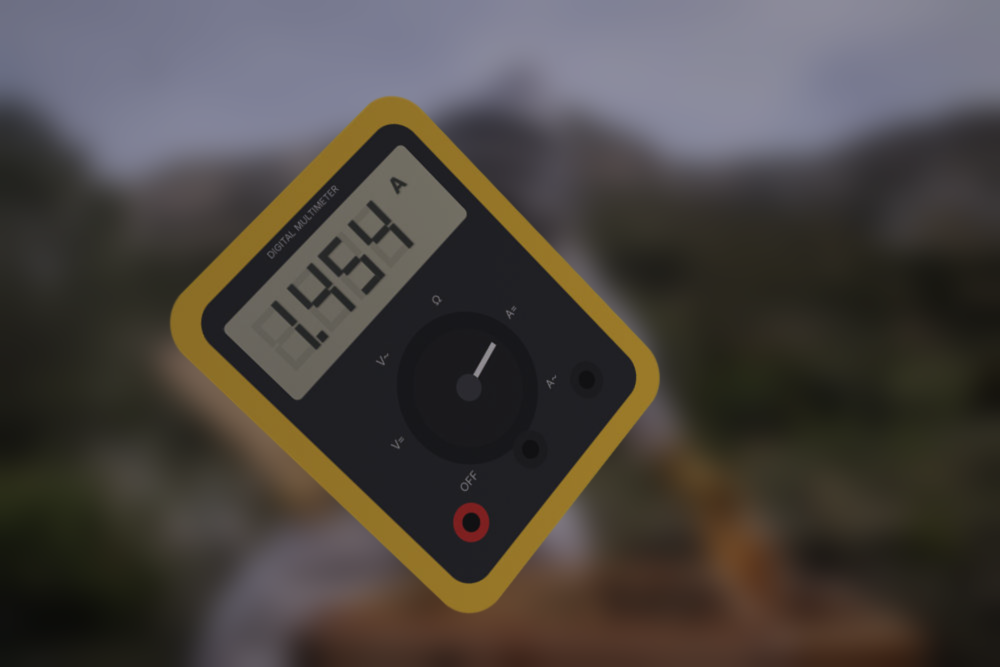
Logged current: {"value": 1.454, "unit": "A"}
